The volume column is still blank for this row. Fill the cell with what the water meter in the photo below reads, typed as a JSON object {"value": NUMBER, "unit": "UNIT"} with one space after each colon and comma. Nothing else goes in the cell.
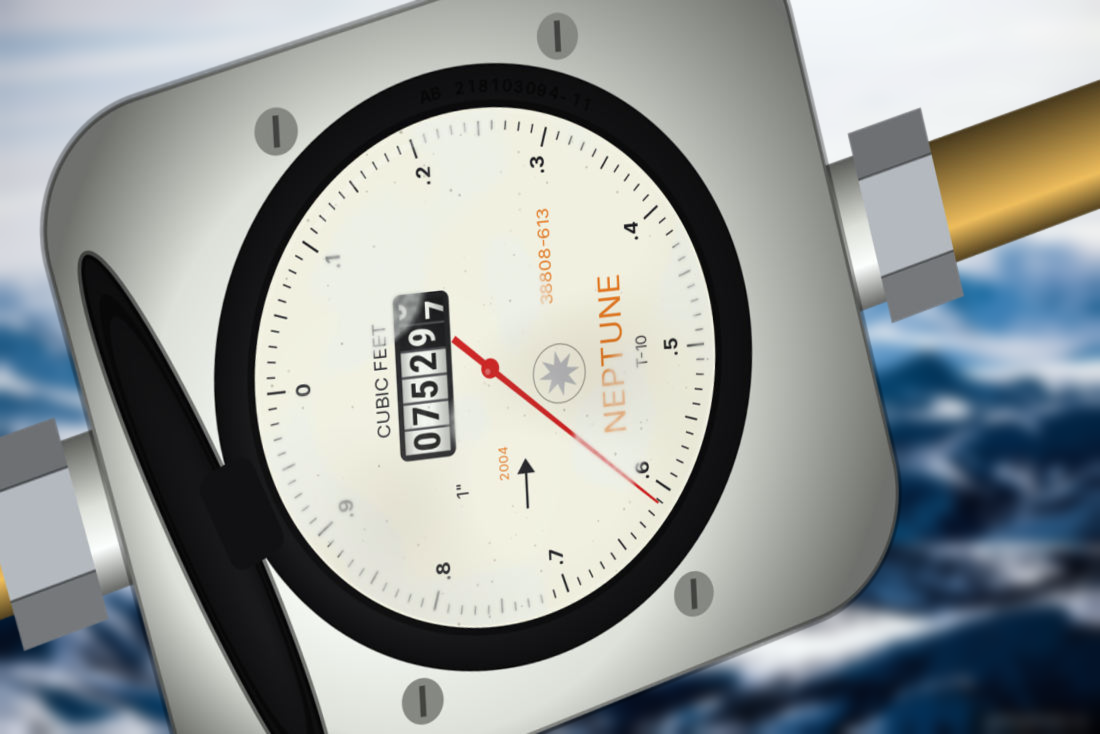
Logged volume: {"value": 75296.61, "unit": "ft³"}
